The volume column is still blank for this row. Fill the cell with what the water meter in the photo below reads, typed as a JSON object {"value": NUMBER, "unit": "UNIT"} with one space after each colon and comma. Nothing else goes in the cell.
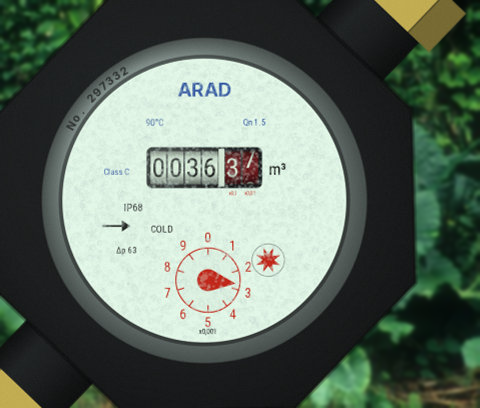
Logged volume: {"value": 36.372, "unit": "m³"}
